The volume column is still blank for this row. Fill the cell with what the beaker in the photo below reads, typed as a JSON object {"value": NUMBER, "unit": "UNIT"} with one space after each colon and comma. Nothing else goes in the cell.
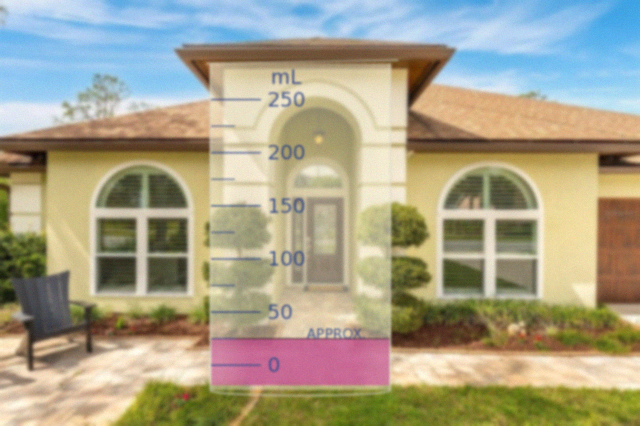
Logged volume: {"value": 25, "unit": "mL"}
